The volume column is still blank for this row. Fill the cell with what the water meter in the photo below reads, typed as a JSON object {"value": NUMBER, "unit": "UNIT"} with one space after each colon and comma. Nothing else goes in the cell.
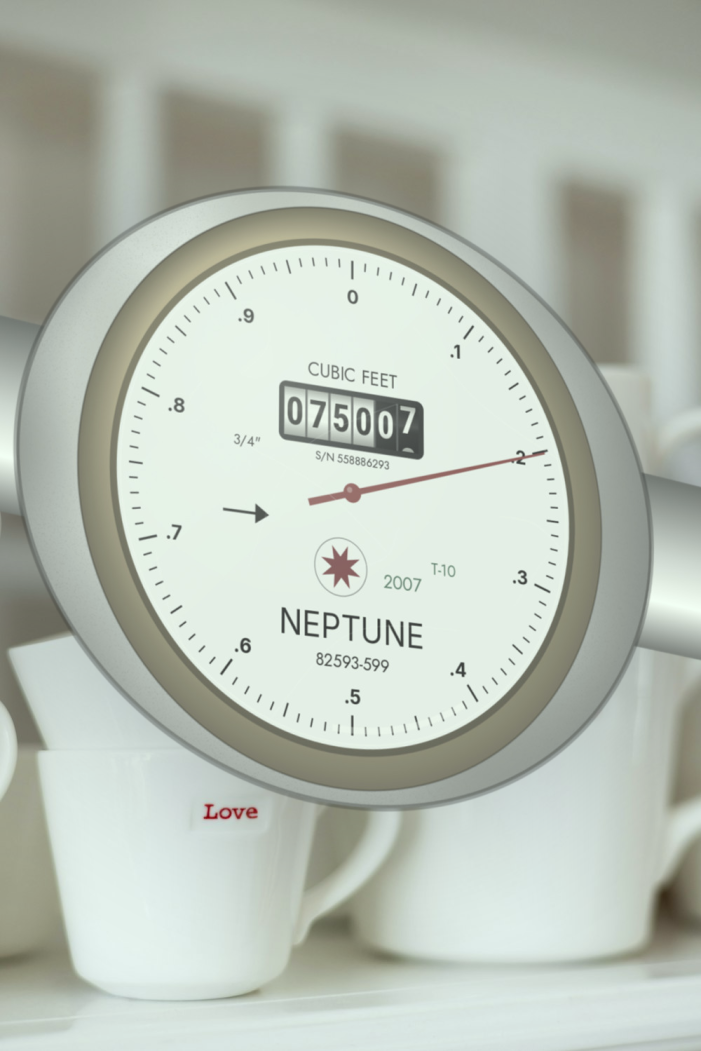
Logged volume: {"value": 75007.20, "unit": "ft³"}
